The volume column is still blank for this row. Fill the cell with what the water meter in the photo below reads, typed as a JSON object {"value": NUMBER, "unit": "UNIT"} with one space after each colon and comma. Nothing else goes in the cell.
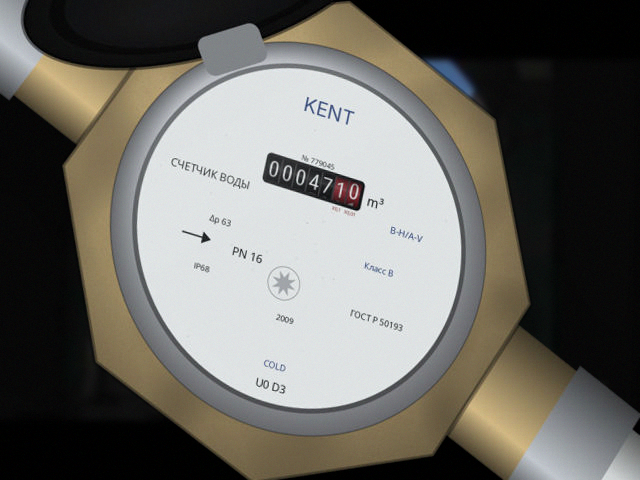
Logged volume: {"value": 47.10, "unit": "m³"}
